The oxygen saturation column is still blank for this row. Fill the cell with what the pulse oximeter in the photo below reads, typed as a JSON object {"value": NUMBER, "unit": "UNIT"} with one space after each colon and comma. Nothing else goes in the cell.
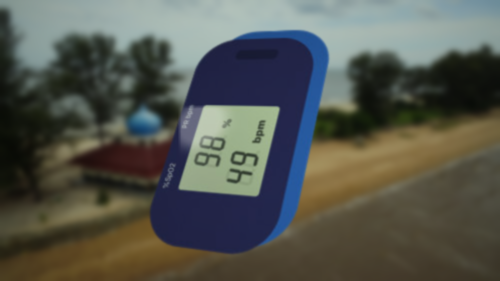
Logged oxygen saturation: {"value": 98, "unit": "%"}
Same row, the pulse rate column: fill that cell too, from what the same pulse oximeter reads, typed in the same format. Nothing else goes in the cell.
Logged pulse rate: {"value": 49, "unit": "bpm"}
